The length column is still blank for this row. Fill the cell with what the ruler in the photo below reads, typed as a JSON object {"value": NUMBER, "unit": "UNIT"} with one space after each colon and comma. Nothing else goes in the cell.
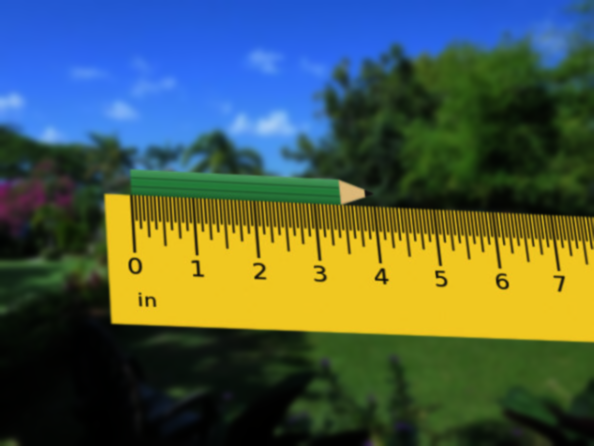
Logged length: {"value": 4, "unit": "in"}
